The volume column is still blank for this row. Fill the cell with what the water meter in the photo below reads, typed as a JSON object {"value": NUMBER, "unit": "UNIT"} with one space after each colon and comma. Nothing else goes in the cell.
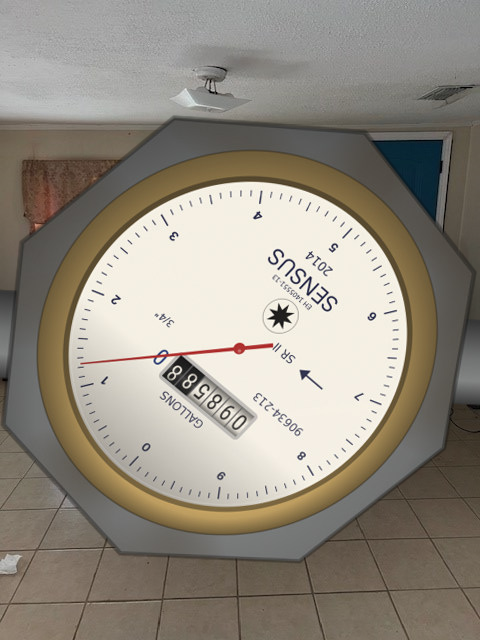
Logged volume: {"value": 985881.2, "unit": "gal"}
